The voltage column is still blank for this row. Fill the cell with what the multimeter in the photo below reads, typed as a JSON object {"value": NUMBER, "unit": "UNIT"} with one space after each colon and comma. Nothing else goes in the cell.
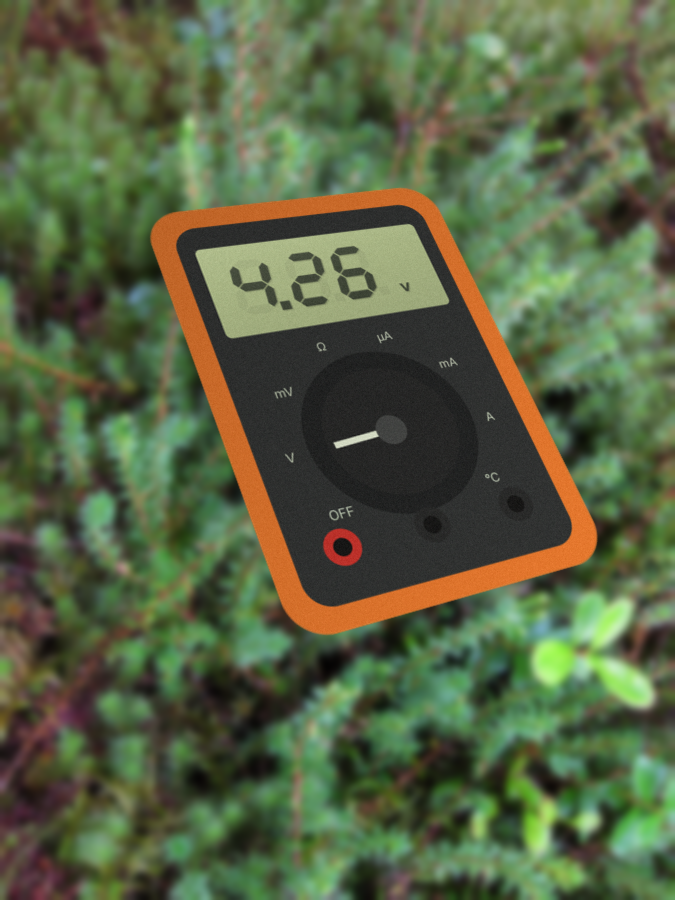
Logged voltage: {"value": 4.26, "unit": "V"}
